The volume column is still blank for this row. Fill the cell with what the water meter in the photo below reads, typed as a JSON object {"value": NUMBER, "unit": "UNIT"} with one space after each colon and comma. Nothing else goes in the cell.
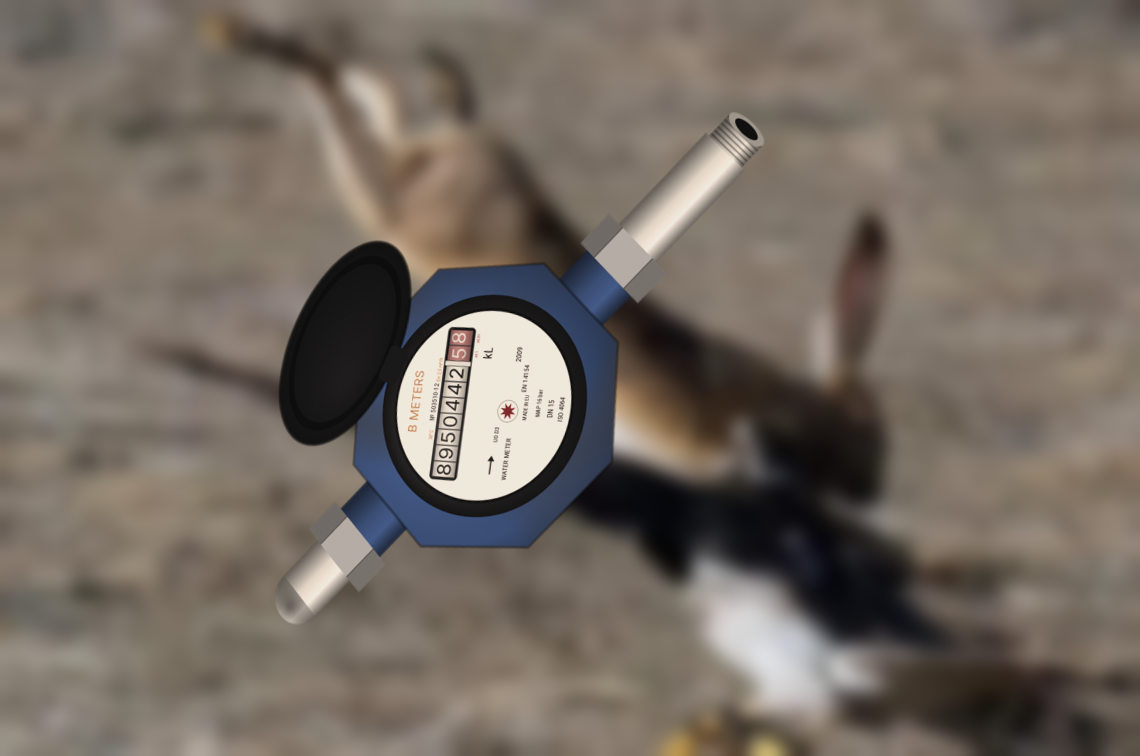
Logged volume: {"value": 8950442.58, "unit": "kL"}
